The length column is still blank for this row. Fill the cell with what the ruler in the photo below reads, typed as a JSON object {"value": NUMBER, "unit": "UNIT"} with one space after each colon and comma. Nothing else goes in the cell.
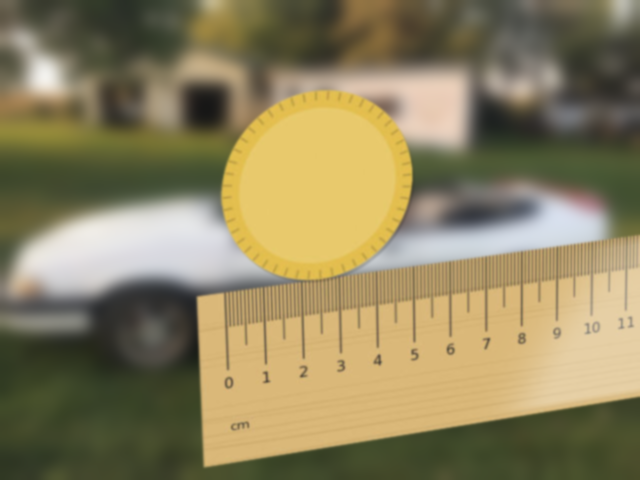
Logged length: {"value": 5, "unit": "cm"}
